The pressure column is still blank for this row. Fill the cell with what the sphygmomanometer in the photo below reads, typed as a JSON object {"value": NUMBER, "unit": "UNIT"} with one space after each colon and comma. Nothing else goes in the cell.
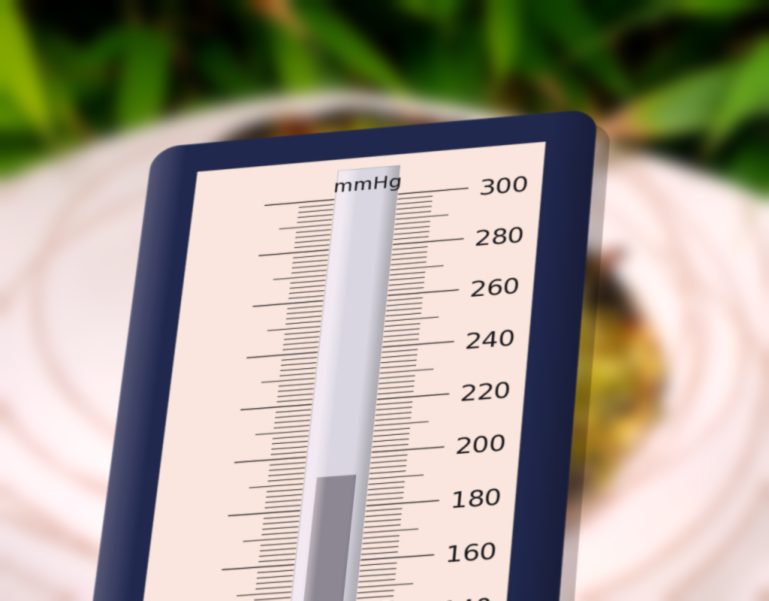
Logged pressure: {"value": 192, "unit": "mmHg"}
